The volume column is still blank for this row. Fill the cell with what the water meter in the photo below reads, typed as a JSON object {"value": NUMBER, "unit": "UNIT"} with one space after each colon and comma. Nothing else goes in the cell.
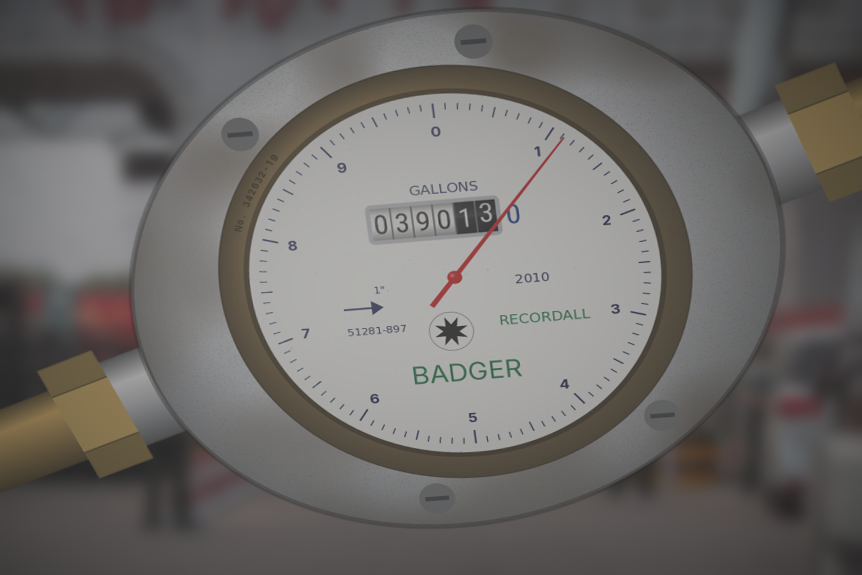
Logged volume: {"value": 390131.1, "unit": "gal"}
